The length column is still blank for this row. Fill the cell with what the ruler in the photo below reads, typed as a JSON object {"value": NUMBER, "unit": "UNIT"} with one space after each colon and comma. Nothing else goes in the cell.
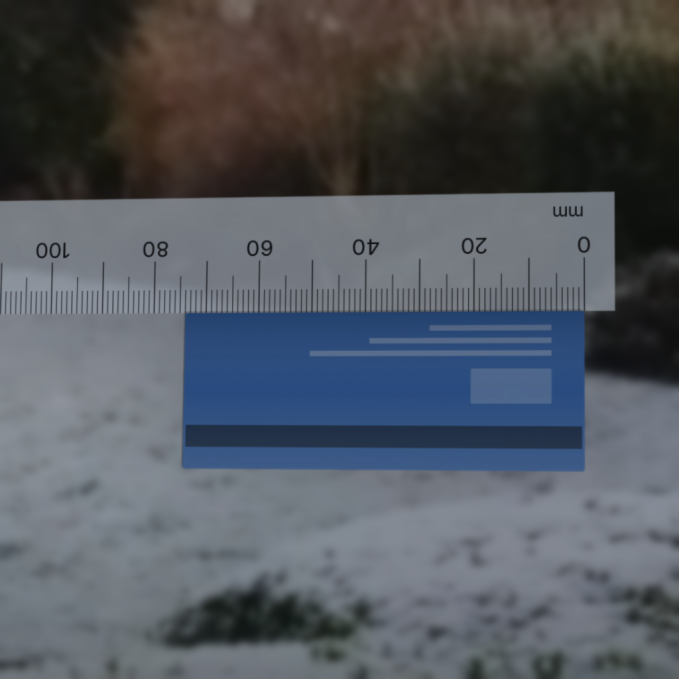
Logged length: {"value": 74, "unit": "mm"}
